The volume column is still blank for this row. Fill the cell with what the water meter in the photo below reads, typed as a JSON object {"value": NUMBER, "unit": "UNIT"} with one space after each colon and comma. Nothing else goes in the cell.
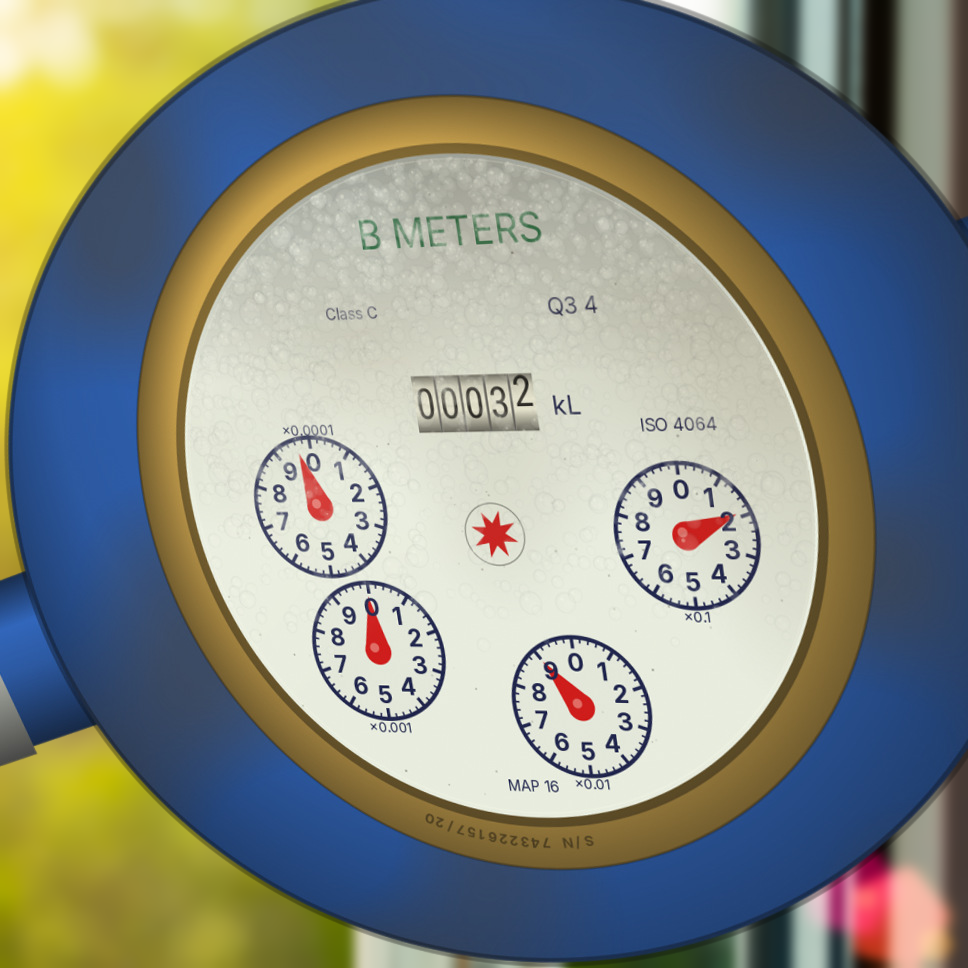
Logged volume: {"value": 32.1899, "unit": "kL"}
